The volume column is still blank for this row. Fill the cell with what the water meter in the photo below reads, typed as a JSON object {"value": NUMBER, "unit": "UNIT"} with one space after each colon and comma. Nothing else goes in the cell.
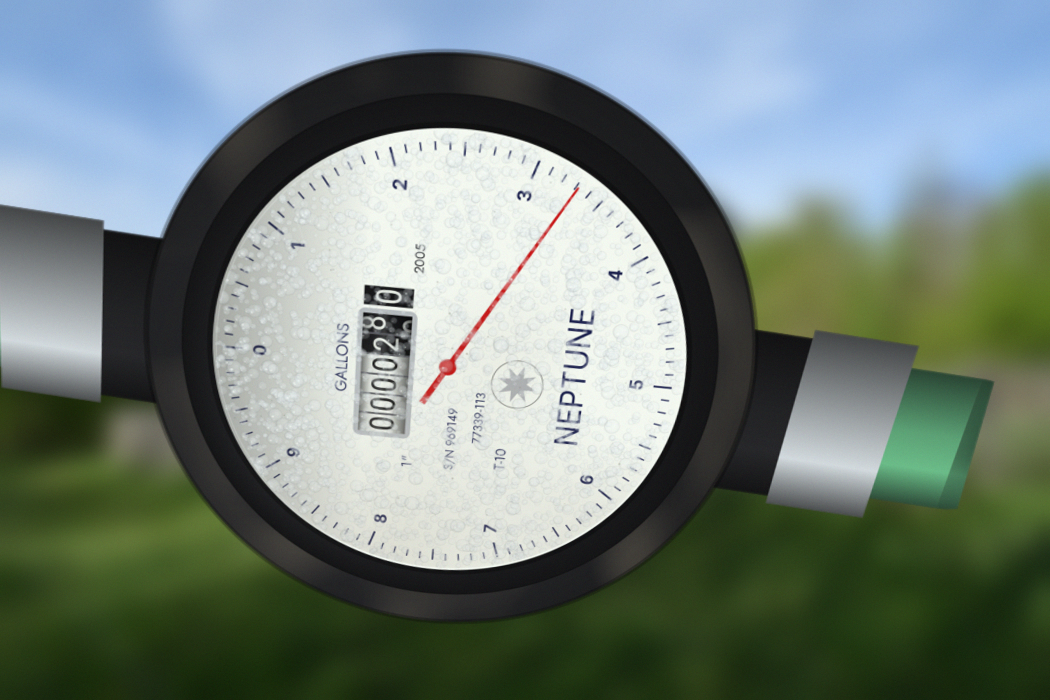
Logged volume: {"value": 283.3, "unit": "gal"}
